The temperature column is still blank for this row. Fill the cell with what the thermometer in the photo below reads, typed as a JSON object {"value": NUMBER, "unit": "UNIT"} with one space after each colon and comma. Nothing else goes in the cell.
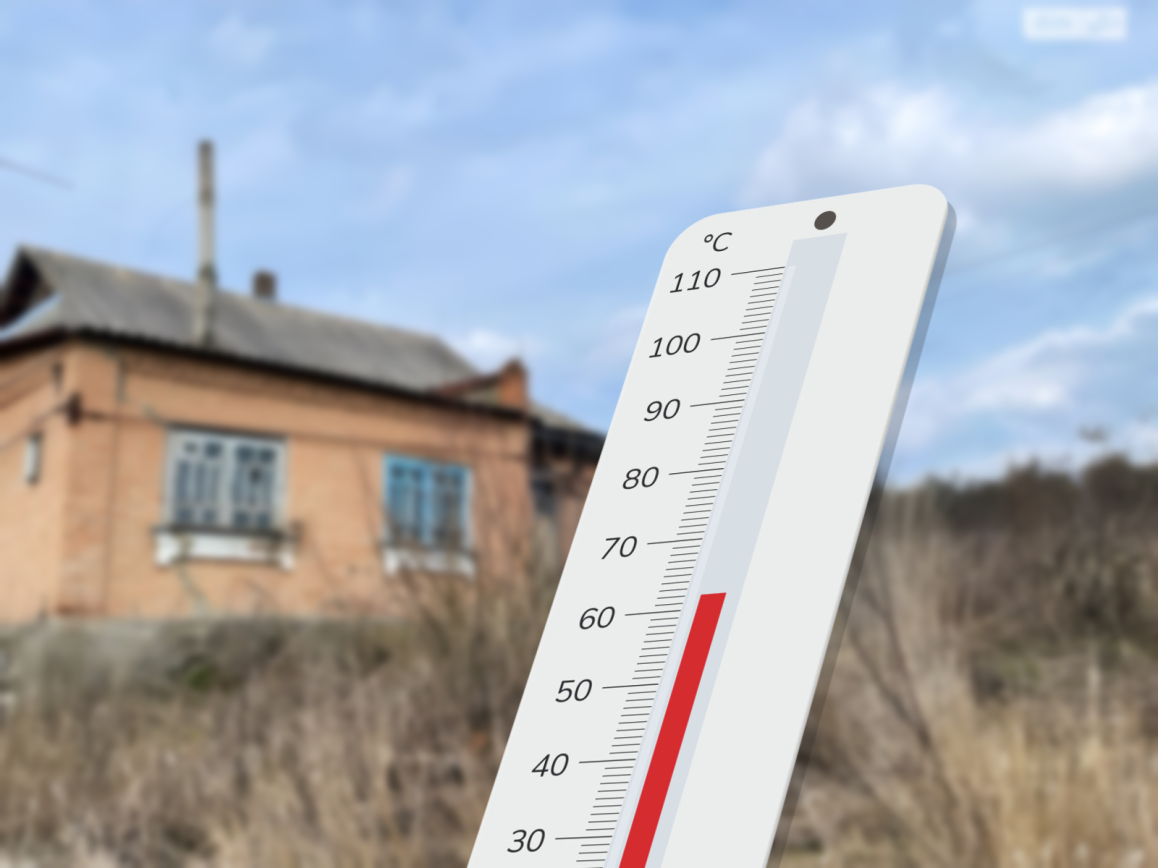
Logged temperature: {"value": 62, "unit": "°C"}
